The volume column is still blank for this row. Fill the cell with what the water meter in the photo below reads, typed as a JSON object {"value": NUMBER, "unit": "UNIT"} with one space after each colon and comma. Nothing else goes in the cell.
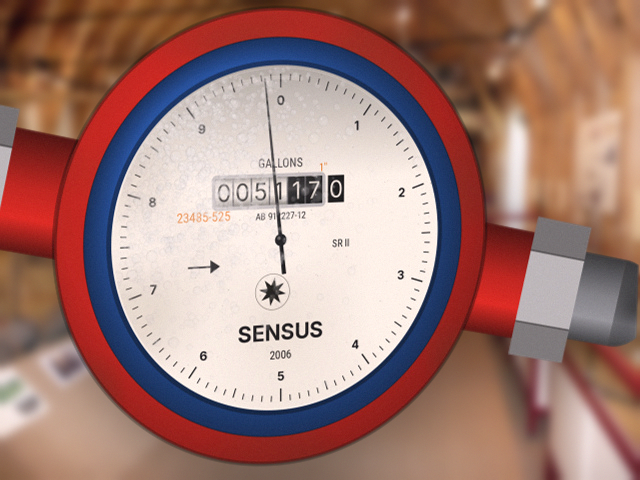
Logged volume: {"value": 51169.8, "unit": "gal"}
